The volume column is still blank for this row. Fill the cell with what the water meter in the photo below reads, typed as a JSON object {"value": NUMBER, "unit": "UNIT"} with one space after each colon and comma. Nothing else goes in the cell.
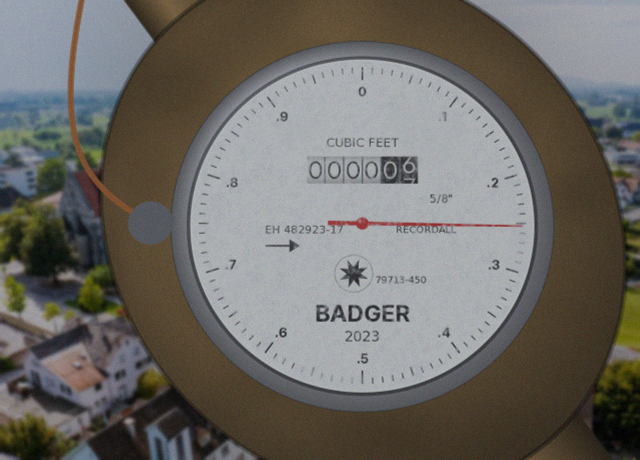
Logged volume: {"value": 6.25, "unit": "ft³"}
